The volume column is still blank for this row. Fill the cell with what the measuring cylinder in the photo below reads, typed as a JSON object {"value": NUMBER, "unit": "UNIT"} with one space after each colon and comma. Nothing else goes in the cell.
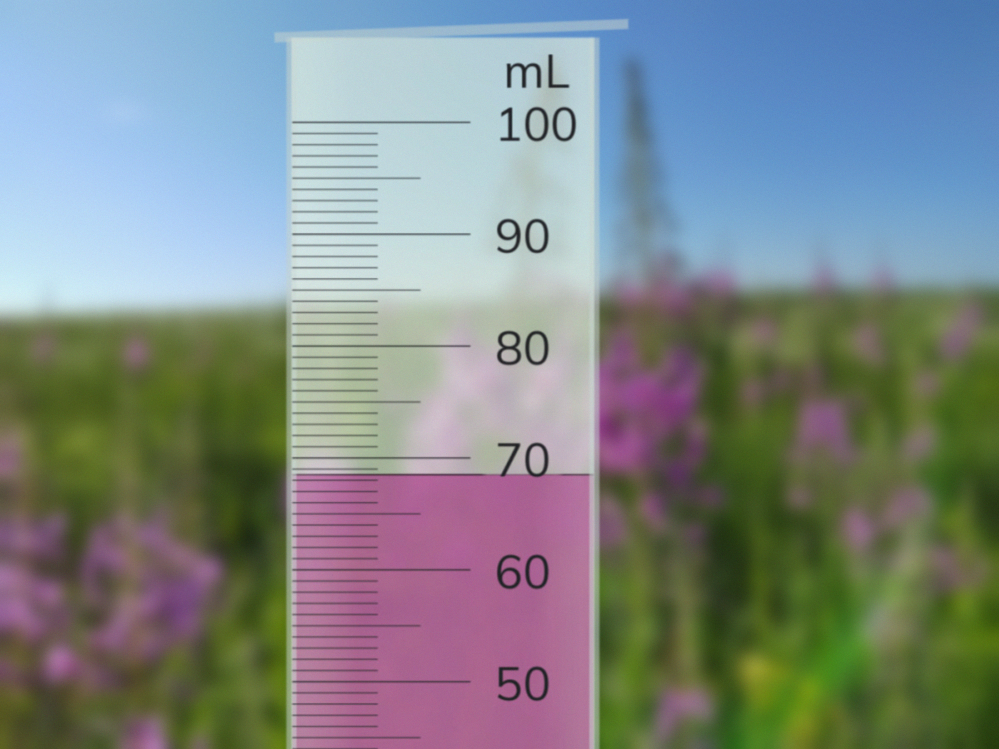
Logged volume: {"value": 68.5, "unit": "mL"}
